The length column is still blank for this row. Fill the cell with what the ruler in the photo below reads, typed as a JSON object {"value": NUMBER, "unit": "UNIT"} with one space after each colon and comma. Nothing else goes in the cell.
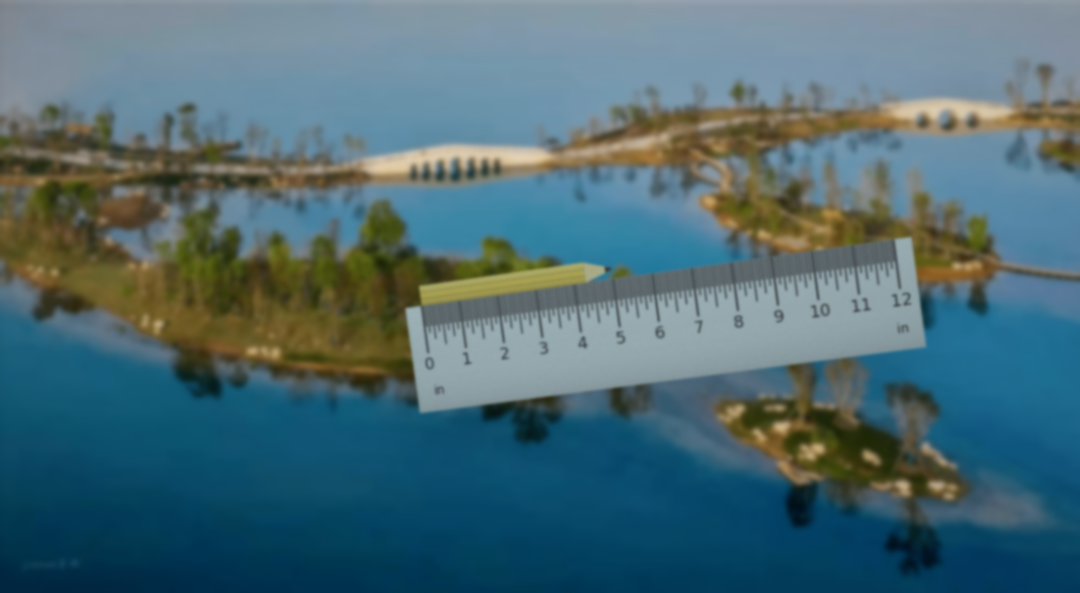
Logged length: {"value": 5, "unit": "in"}
